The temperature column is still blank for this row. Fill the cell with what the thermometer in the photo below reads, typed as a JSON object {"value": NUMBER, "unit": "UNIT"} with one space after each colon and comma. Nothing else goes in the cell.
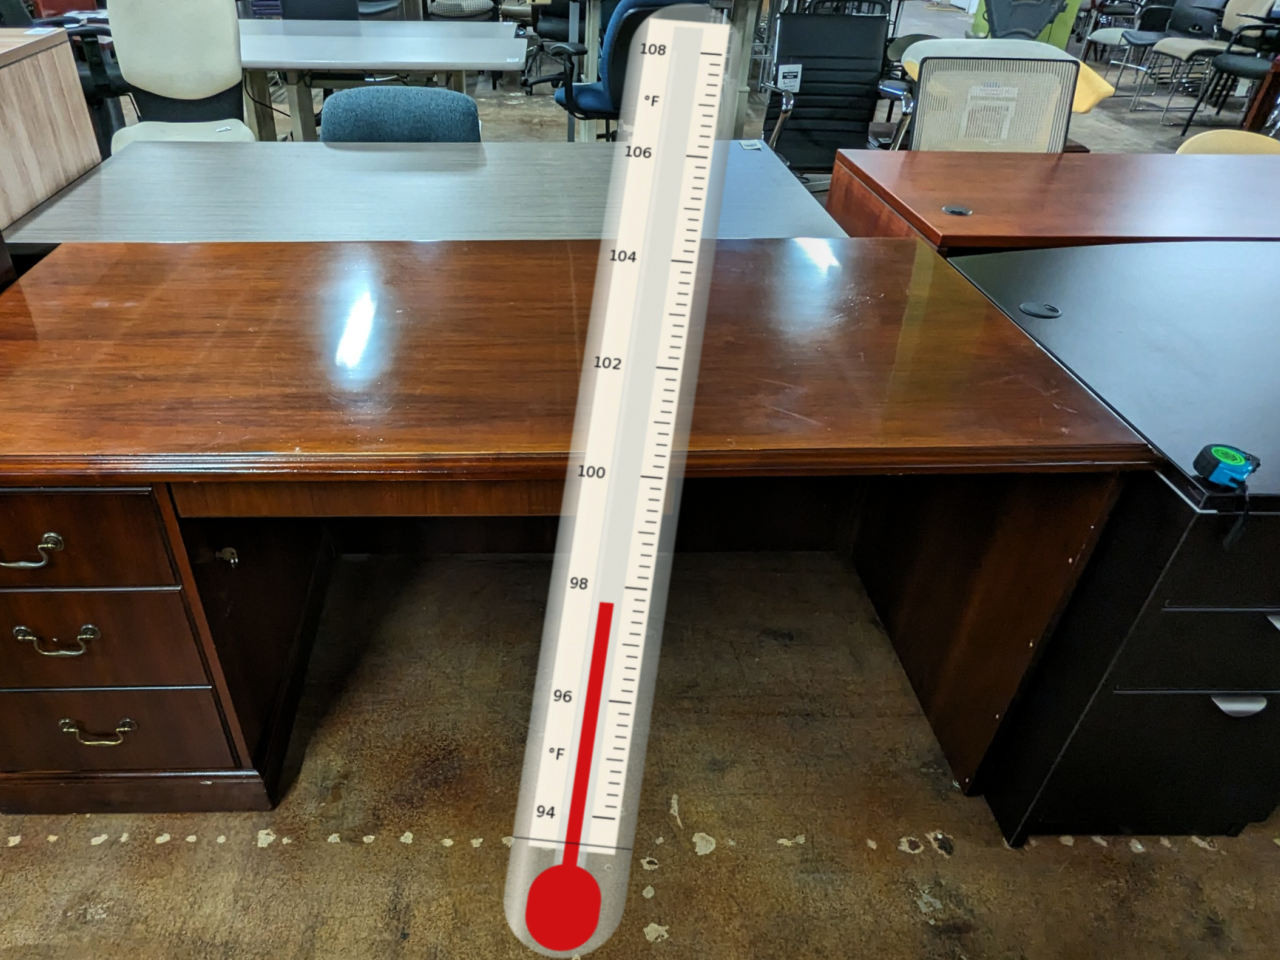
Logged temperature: {"value": 97.7, "unit": "°F"}
